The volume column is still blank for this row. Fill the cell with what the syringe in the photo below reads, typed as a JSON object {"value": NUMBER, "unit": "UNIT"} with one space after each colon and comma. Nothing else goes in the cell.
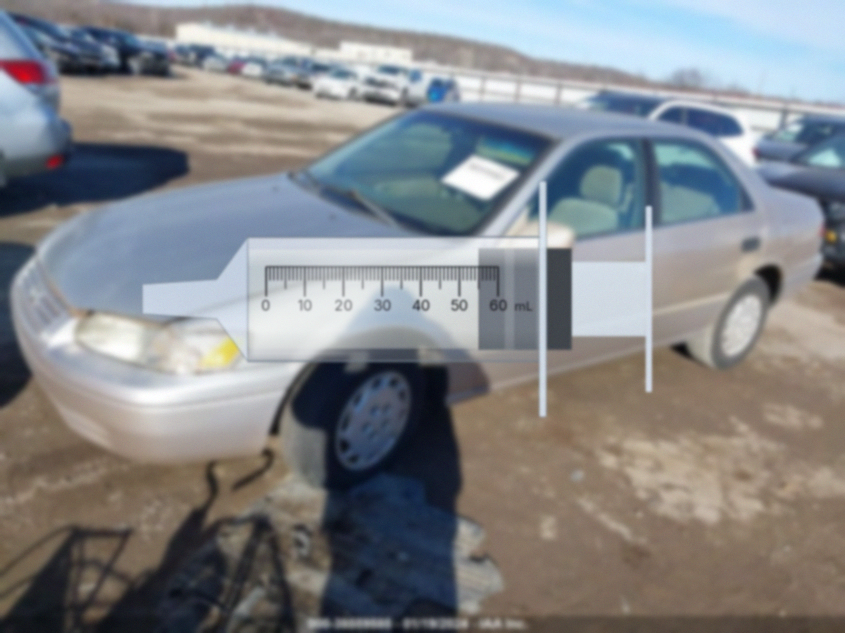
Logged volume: {"value": 55, "unit": "mL"}
